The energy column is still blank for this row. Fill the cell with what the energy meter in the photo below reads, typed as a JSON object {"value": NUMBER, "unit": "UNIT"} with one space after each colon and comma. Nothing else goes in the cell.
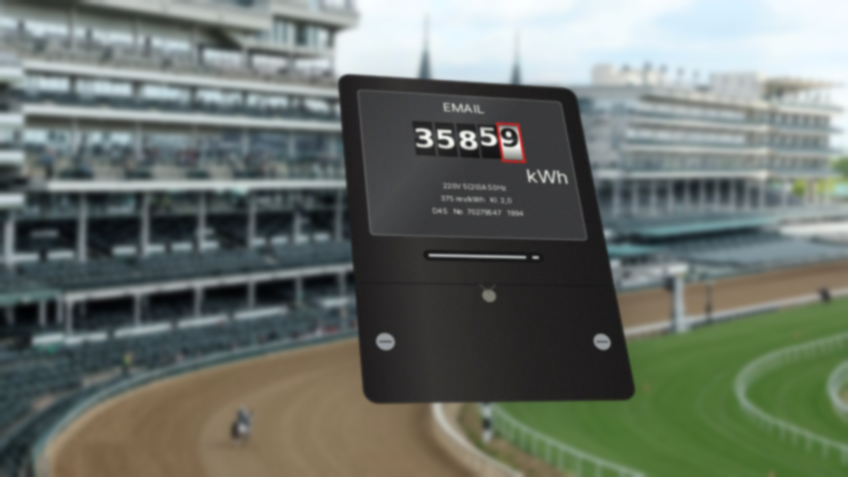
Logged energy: {"value": 3585.9, "unit": "kWh"}
